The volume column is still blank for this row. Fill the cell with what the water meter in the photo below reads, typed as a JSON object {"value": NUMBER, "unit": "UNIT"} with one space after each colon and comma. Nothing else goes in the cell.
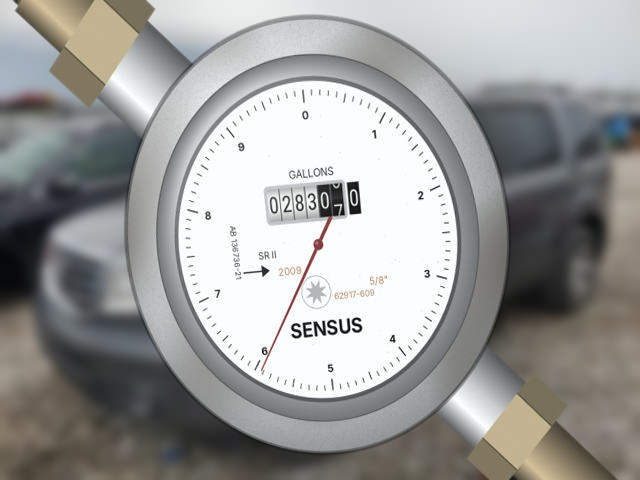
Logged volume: {"value": 283065.9, "unit": "gal"}
